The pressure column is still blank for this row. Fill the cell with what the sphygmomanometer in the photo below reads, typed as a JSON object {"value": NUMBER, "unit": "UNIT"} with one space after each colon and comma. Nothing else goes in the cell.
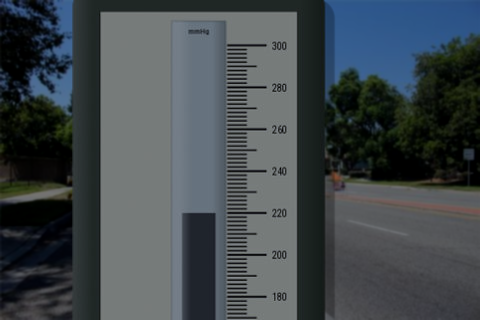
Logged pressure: {"value": 220, "unit": "mmHg"}
